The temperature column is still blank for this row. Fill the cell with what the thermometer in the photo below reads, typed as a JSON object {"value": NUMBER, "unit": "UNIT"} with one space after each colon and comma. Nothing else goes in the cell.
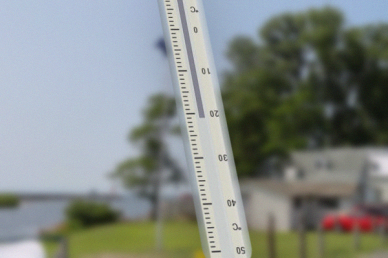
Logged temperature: {"value": 21, "unit": "°C"}
